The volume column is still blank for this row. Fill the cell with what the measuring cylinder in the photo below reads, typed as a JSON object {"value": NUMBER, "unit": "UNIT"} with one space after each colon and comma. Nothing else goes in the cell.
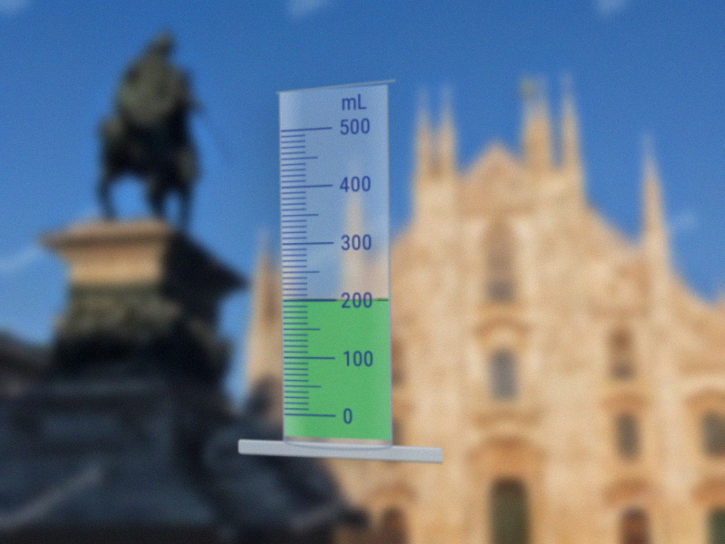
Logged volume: {"value": 200, "unit": "mL"}
